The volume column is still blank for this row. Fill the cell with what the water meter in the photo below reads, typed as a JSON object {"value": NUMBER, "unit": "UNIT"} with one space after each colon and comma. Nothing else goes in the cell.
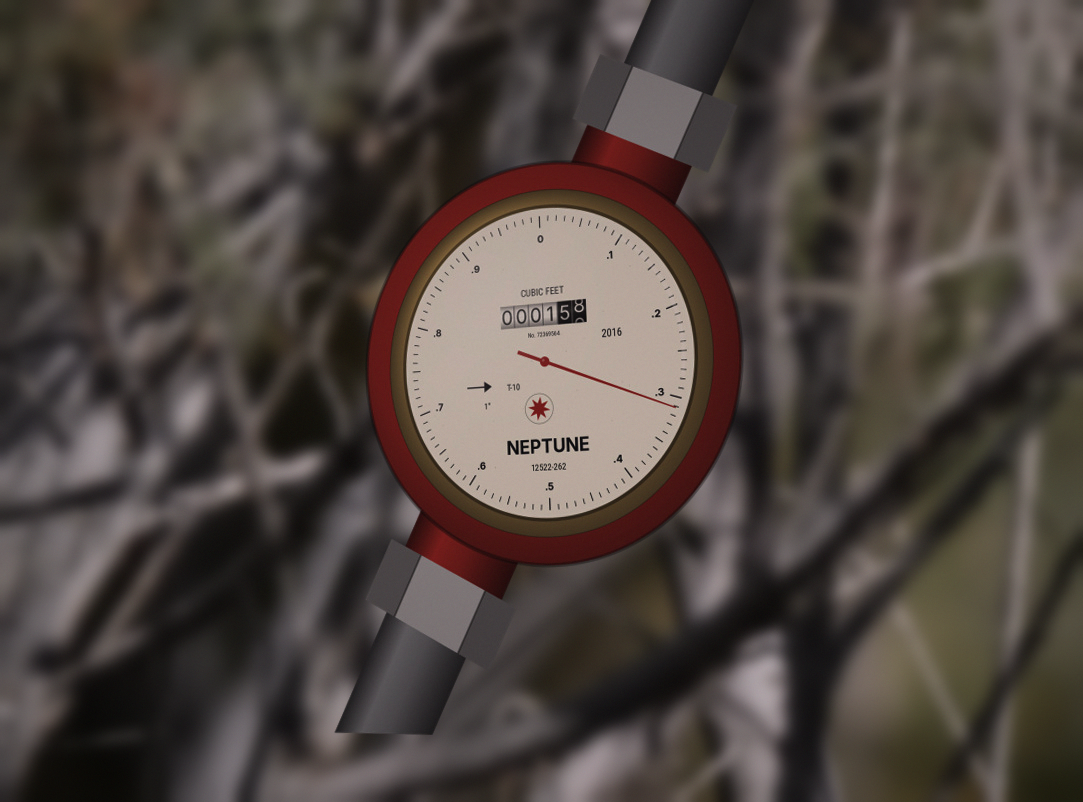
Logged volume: {"value": 158.31, "unit": "ft³"}
